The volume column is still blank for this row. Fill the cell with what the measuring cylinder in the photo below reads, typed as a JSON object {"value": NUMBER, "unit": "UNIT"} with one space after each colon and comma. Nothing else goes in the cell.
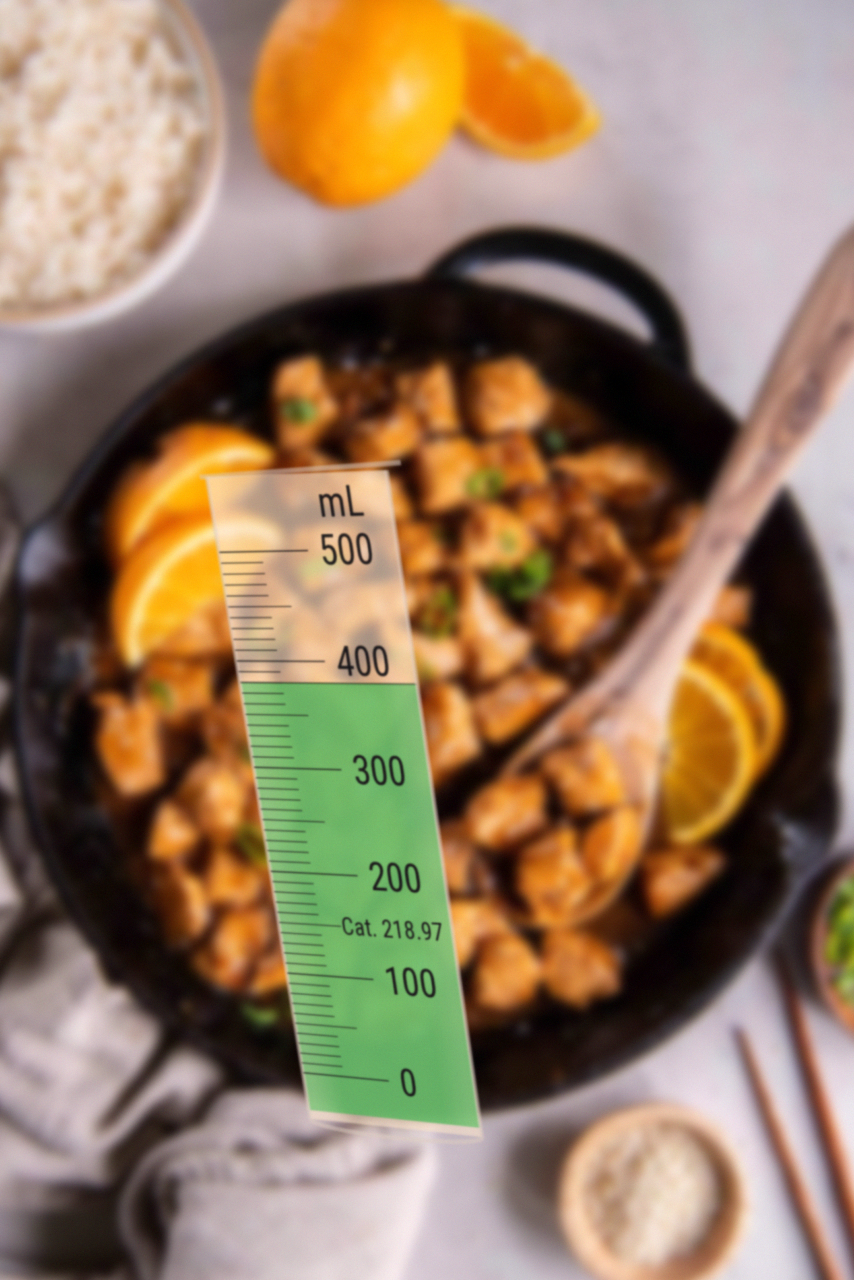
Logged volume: {"value": 380, "unit": "mL"}
